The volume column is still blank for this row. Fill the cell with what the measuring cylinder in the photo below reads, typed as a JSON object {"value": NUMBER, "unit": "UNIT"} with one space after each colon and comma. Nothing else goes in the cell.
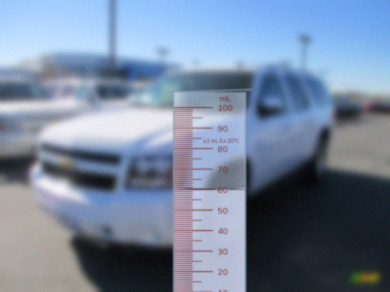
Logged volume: {"value": 60, "unit": "mL"}
